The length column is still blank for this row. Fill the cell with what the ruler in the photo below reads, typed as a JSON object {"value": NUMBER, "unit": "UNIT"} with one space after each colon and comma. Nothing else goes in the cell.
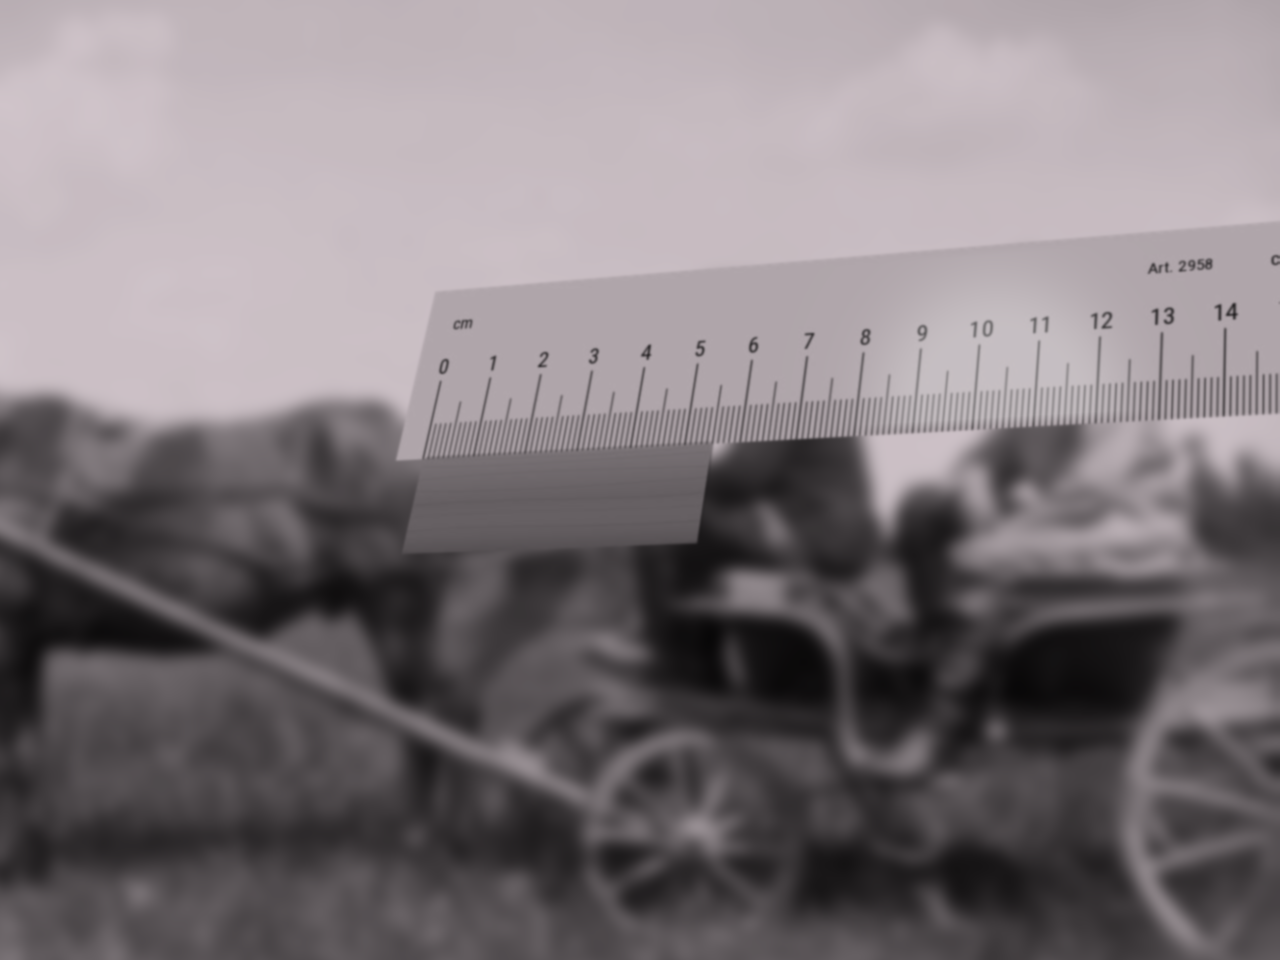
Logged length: {"value": 5.5, "unit": "cm"}
